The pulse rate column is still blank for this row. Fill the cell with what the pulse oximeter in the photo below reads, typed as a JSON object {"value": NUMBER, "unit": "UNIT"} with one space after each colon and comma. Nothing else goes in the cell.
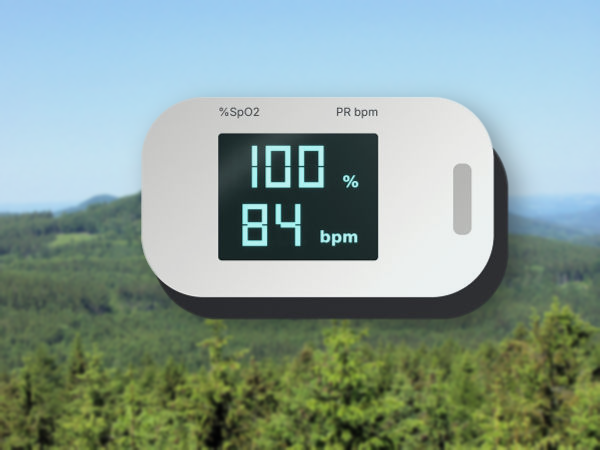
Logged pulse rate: {"value": 84, "unit": "bpm"}
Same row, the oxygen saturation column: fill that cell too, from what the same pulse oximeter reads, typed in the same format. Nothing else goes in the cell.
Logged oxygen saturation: {"value": 100, "unit": "%"}
